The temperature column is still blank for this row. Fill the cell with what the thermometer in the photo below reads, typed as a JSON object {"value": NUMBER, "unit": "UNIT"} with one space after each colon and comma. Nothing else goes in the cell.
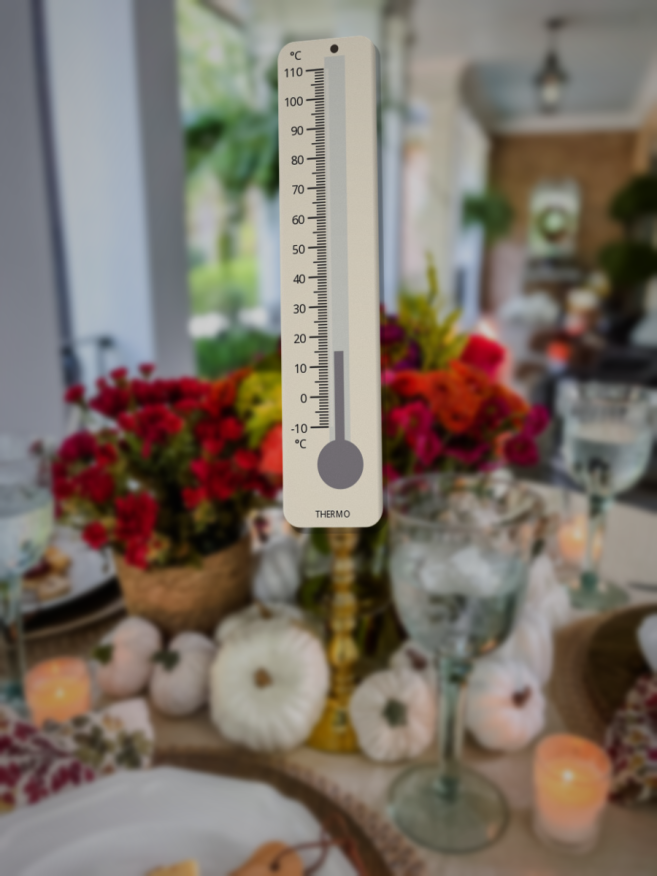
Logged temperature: {"value": 15, "unit": "°C"}
